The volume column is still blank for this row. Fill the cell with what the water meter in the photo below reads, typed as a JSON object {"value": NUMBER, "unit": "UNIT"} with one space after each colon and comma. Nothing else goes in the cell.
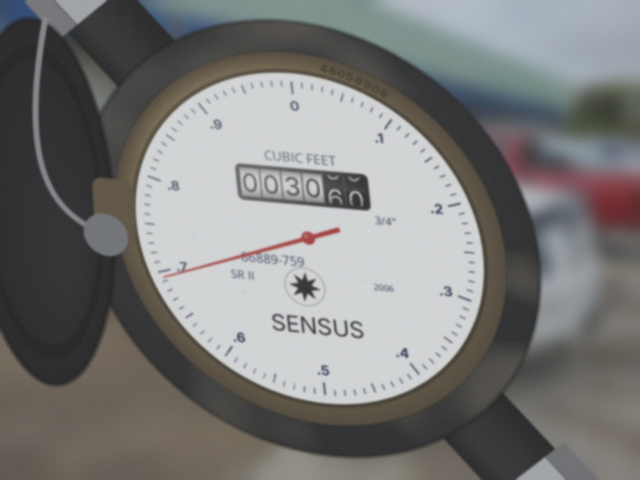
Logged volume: {"value": 3059.69, "unit": "ft³"}
